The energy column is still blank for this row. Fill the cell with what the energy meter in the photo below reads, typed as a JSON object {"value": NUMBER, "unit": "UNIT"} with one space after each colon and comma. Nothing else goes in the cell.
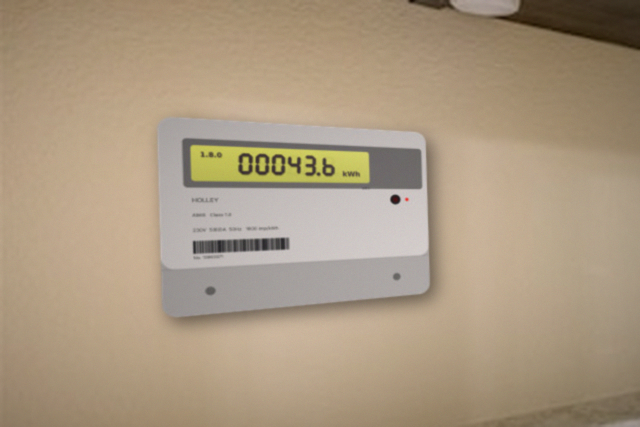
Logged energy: {"value": 43.6, "unit": "kWh"}
